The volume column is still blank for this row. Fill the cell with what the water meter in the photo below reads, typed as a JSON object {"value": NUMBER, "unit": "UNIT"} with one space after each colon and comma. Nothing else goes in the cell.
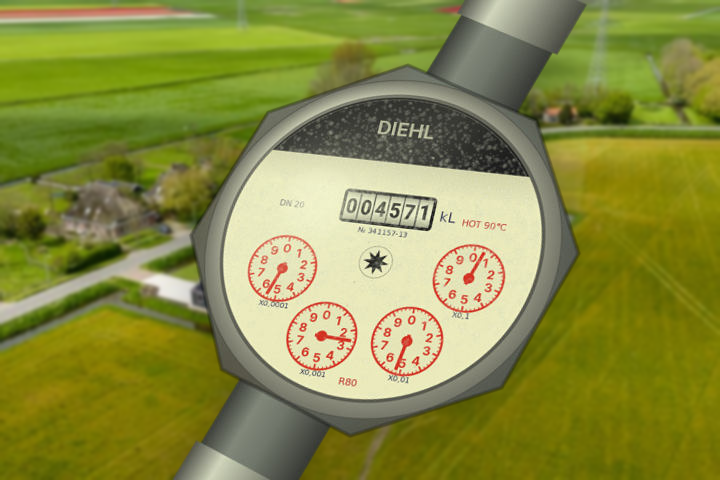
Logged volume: {"value": 4571.0525, "unit": "kL"}
